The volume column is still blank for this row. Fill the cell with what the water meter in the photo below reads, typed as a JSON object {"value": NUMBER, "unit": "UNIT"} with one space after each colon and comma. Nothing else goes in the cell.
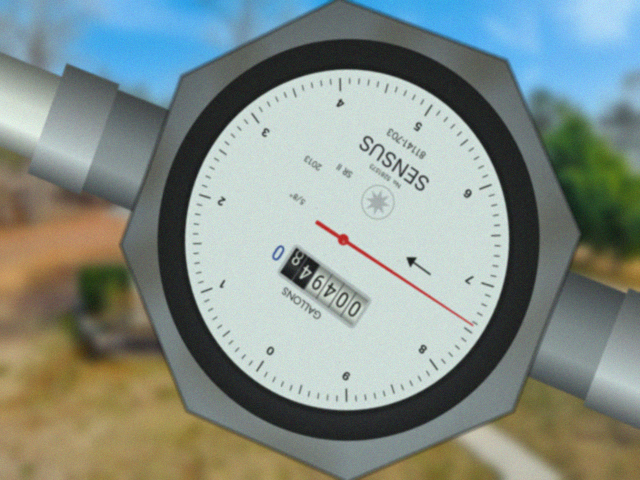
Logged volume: {"value": 49477.4, "unit": "gal"}
